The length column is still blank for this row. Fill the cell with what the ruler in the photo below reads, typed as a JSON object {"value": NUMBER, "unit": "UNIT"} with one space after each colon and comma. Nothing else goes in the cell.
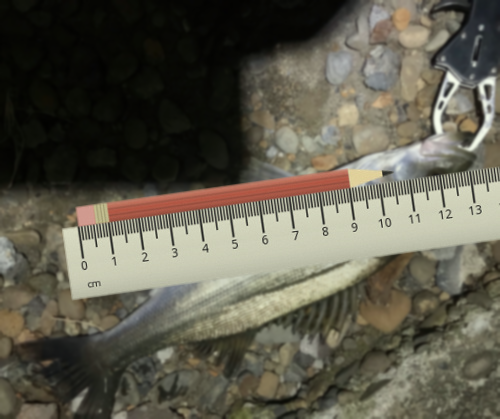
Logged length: {"value": 10.5, "unit": "cm"}
